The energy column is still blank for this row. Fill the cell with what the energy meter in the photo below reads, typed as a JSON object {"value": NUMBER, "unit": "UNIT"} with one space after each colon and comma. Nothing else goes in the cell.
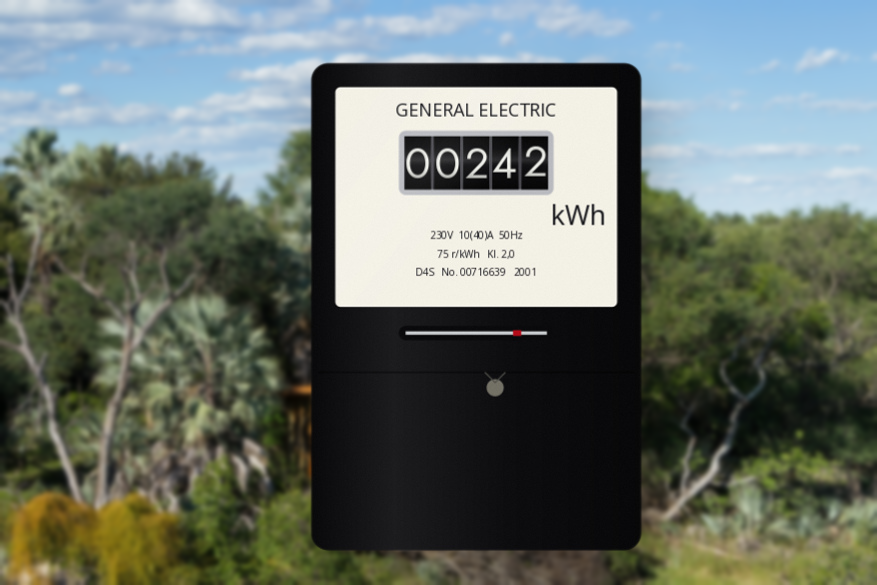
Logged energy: {"value": 242, "unit": "kWh"}
